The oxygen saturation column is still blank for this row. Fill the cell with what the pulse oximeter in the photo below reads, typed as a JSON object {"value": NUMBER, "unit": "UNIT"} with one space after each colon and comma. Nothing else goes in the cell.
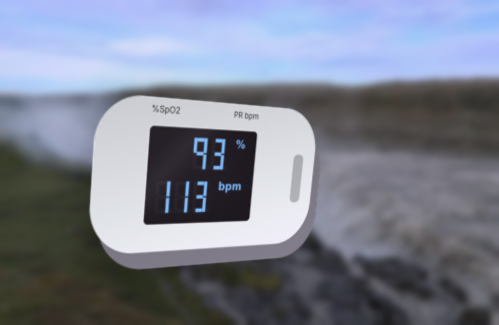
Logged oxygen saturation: {"value": 93, "unit": "%"}
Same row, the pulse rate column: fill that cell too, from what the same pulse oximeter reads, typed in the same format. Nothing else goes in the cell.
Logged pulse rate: {"value": 113, "unit": "bpm"}
